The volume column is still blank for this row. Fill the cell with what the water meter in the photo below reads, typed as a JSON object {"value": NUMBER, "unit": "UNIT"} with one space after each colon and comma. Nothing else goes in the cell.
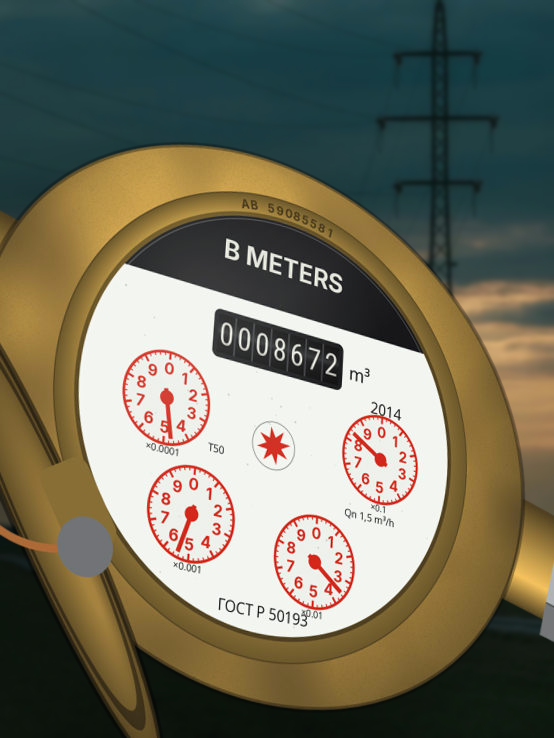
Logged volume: {"value": 8672.8354, "unit": "m³"}
